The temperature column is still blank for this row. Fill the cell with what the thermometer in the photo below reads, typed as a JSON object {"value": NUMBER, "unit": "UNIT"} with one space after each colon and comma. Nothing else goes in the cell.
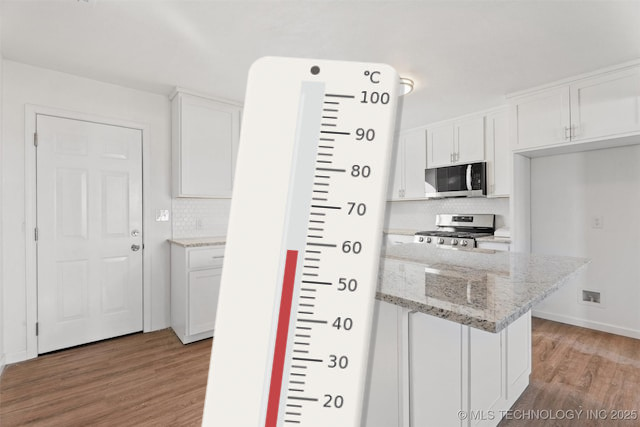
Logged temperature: {"value": 58, "unit": "°C"}
